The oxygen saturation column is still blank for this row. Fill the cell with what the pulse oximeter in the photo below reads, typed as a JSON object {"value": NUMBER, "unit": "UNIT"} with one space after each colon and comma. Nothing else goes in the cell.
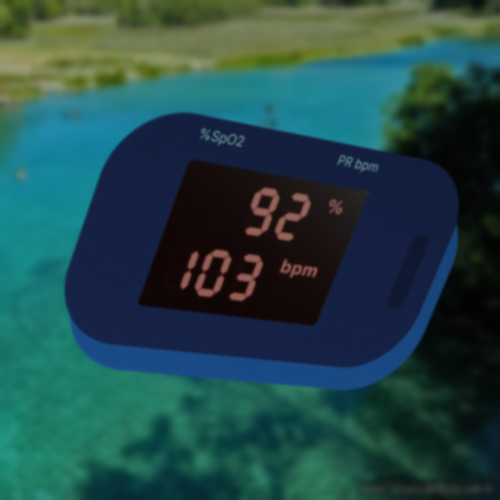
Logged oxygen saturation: {"value": 92, "unit": "%"}
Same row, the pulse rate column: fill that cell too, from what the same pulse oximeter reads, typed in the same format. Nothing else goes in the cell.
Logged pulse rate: {"value": 103, "unit": "bpm"}
